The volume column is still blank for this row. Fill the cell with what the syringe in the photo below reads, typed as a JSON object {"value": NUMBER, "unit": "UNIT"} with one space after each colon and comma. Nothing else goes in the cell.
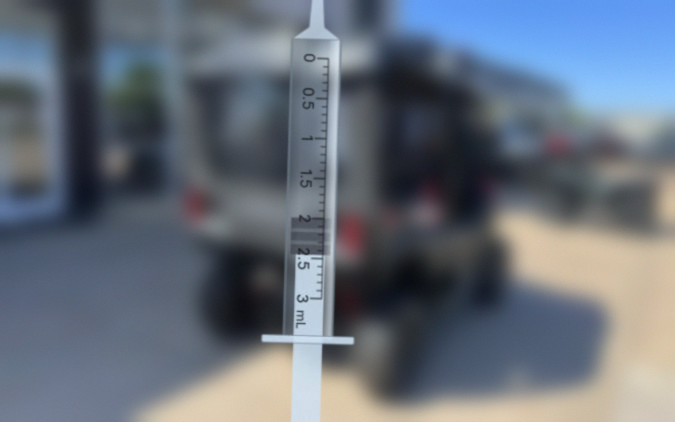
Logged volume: {"value": 2, "unit": "mL"}
